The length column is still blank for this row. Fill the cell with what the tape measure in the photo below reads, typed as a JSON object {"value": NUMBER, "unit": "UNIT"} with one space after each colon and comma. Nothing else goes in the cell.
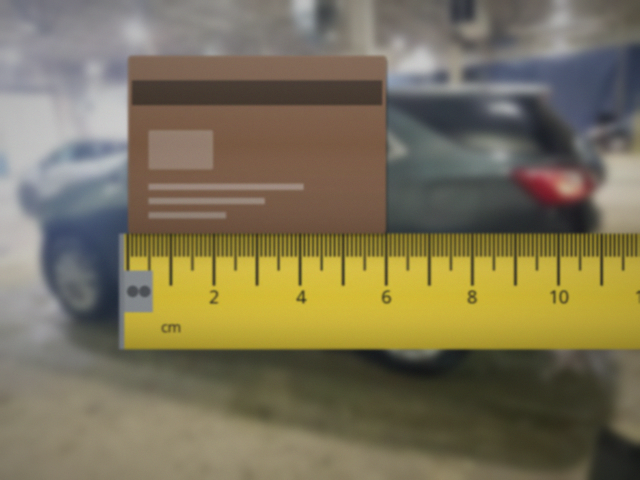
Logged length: {"value": 6, "unit": "cm"}
